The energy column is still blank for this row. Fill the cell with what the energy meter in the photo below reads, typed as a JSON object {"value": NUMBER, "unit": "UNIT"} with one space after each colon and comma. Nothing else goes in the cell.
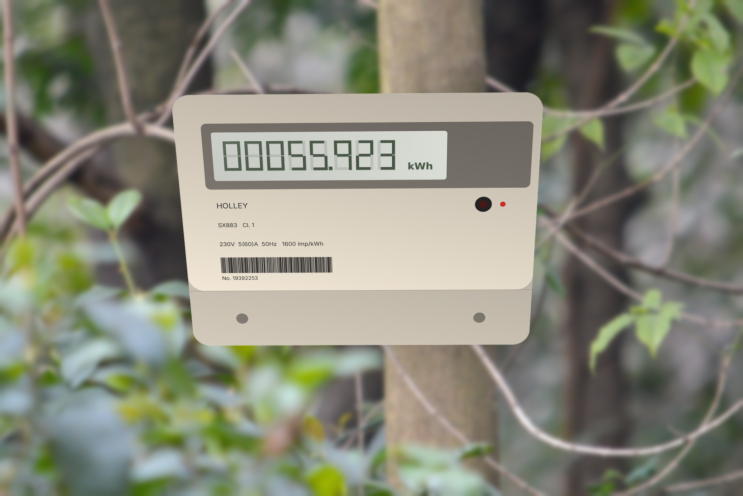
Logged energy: {"value": 55.923, "unit": "kWh"}
